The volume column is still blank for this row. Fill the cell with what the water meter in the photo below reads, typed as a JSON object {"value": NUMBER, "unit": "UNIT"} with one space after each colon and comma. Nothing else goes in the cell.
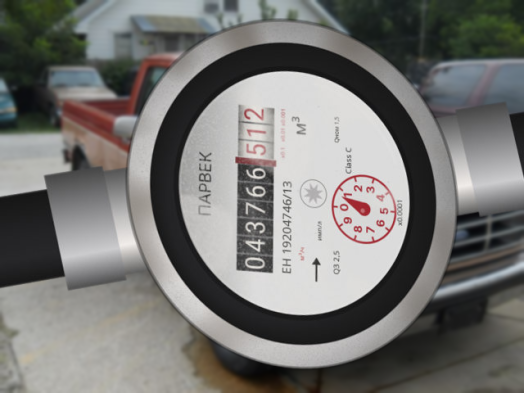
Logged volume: {"value": 43766.5120, "unit": "m³"}
